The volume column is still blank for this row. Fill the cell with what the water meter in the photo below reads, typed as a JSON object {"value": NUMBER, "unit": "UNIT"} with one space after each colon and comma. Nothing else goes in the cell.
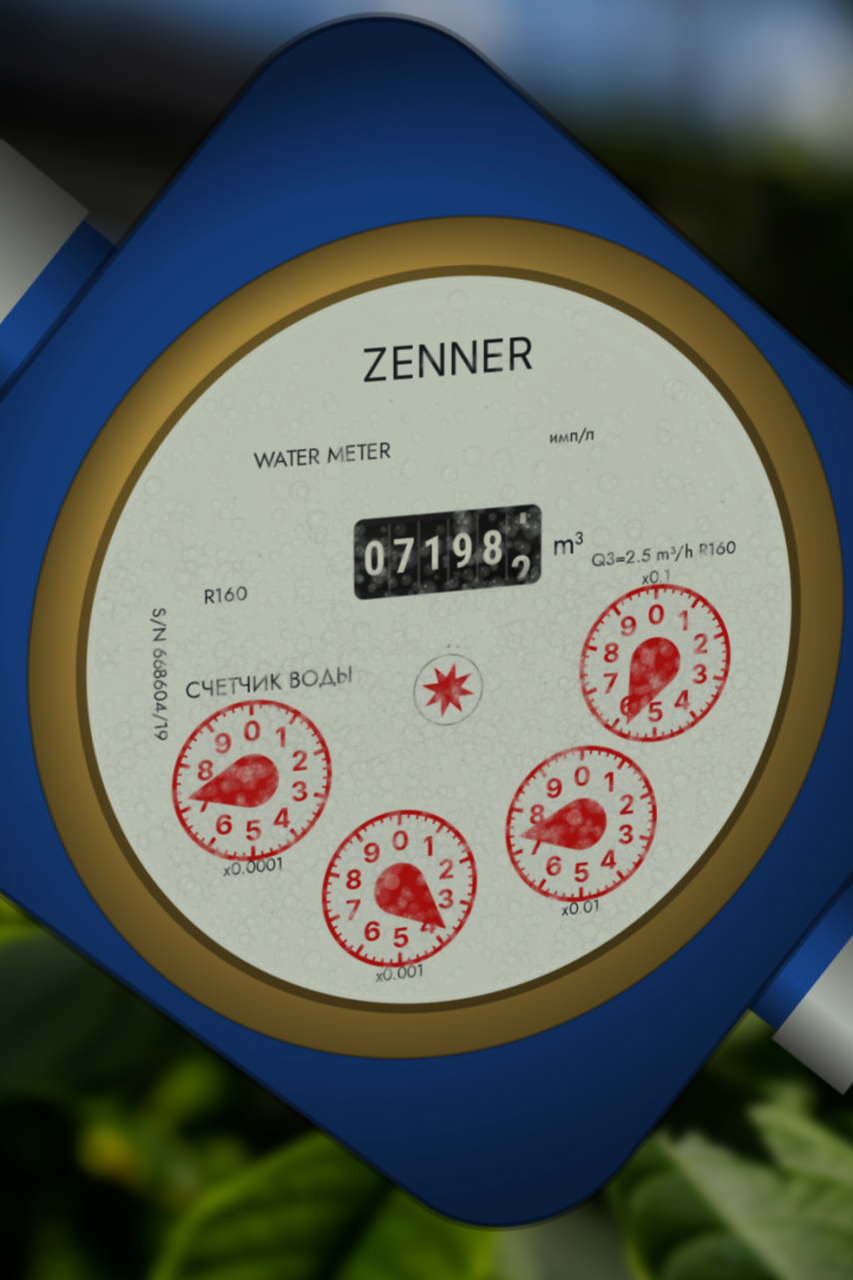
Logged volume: {"value": 71981.5737, "unit": "m³"}
